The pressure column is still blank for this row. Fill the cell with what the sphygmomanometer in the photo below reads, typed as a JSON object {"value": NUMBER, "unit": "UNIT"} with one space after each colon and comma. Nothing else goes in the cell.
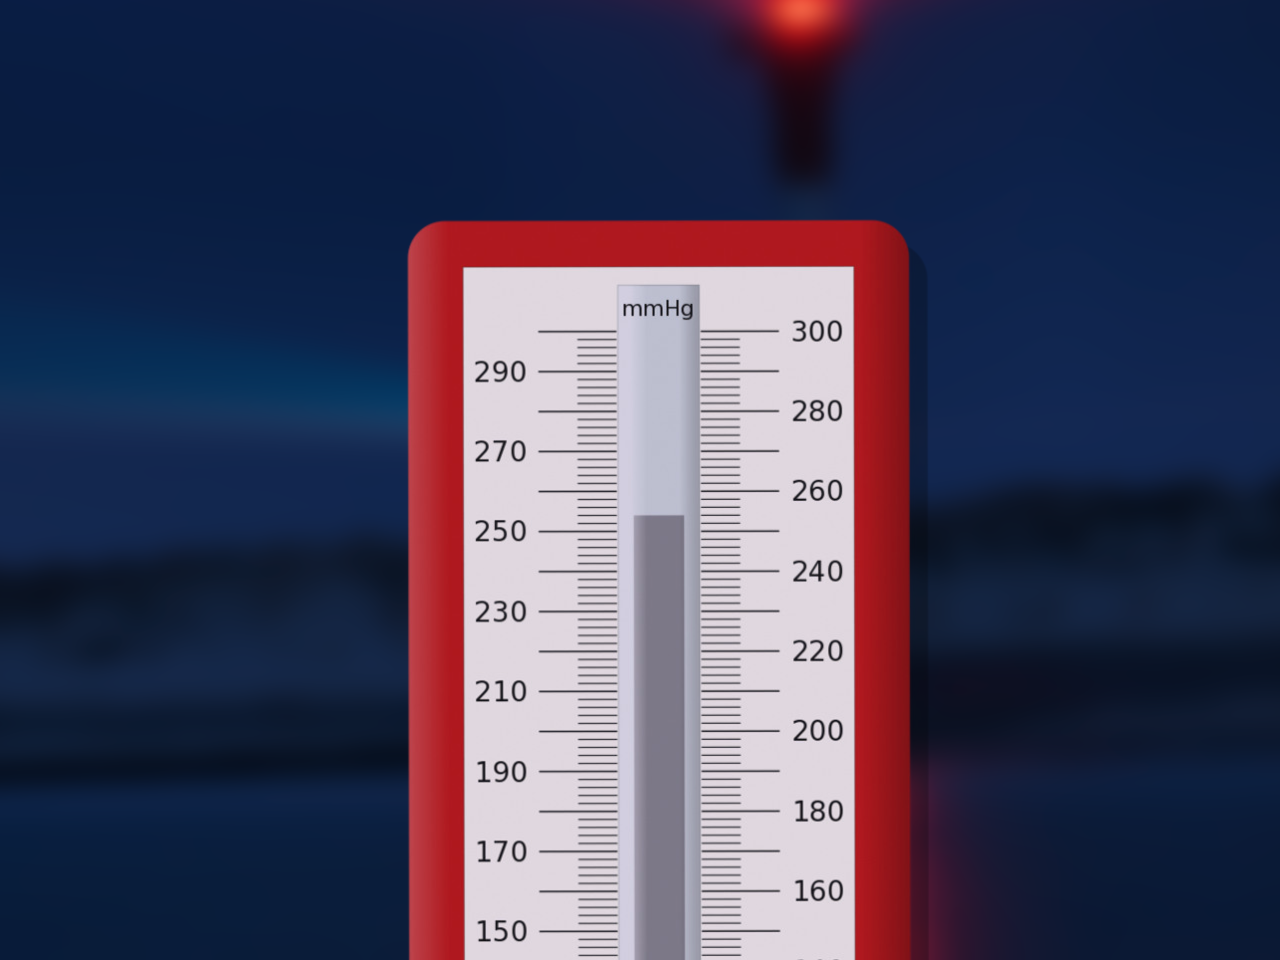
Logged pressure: {"value": 254, "unit": "mmHg"}
